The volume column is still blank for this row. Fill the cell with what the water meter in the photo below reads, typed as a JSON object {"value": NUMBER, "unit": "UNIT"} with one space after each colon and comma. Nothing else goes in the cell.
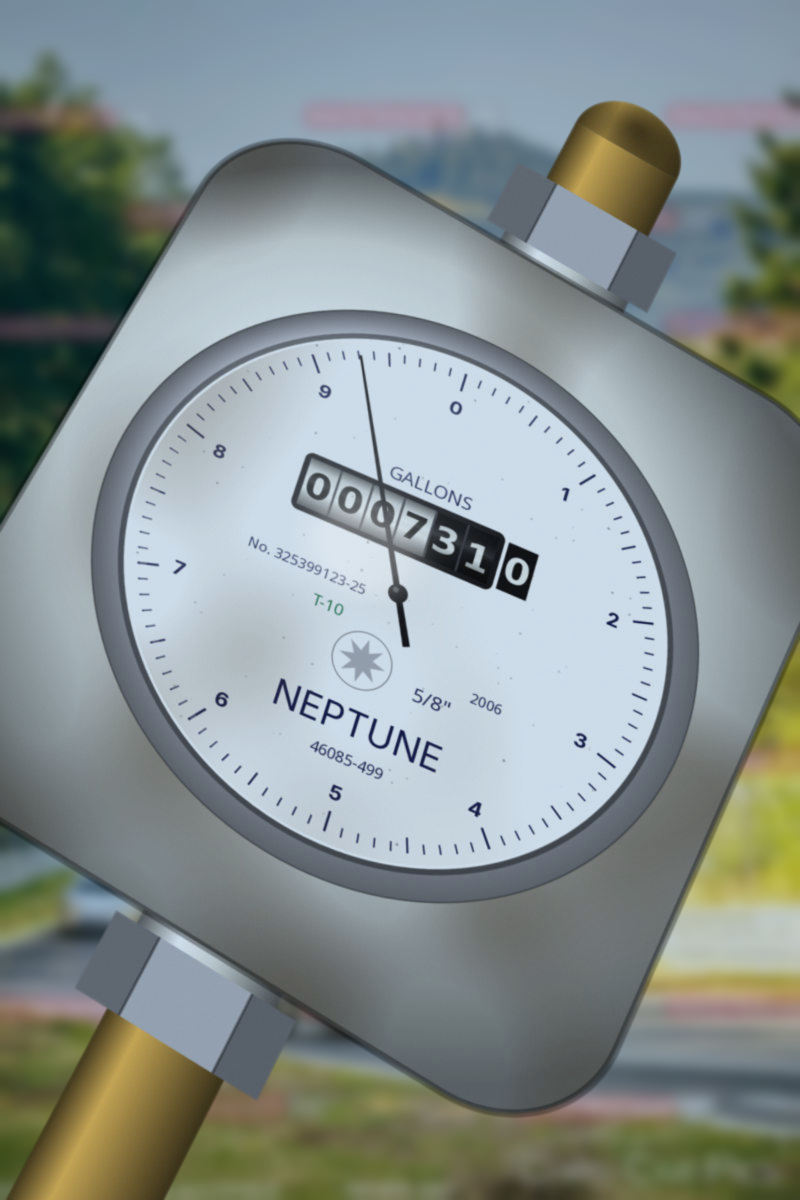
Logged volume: {"value": 7309.3, "unit": "gal"}
